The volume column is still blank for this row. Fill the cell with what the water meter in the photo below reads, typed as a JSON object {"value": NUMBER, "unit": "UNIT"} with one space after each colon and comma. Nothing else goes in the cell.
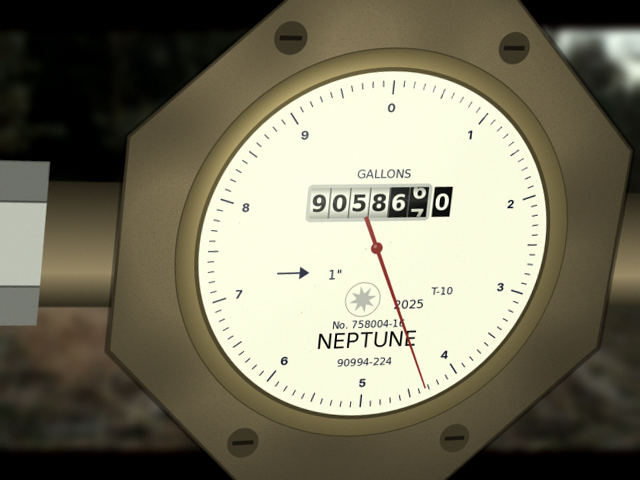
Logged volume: {"value": 9058664.3, "unit": "gal"}
